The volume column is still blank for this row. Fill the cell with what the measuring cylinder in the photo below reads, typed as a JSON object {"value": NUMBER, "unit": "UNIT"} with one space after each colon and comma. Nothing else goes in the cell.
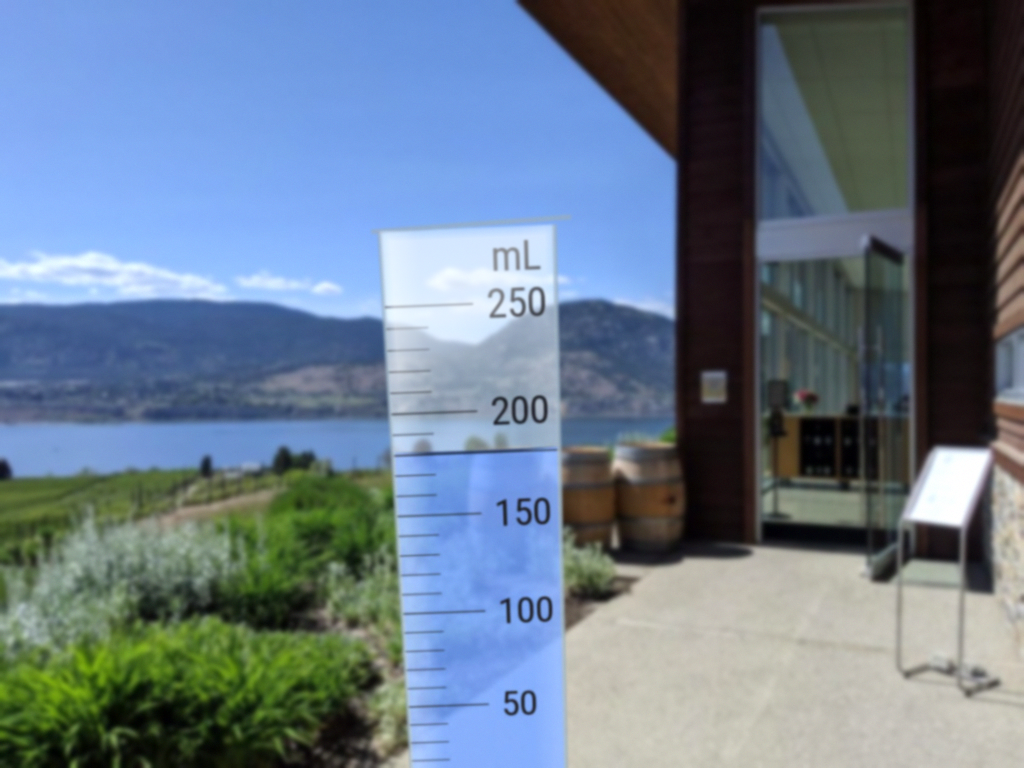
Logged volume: {"value": 180, "unit": "mL"}
